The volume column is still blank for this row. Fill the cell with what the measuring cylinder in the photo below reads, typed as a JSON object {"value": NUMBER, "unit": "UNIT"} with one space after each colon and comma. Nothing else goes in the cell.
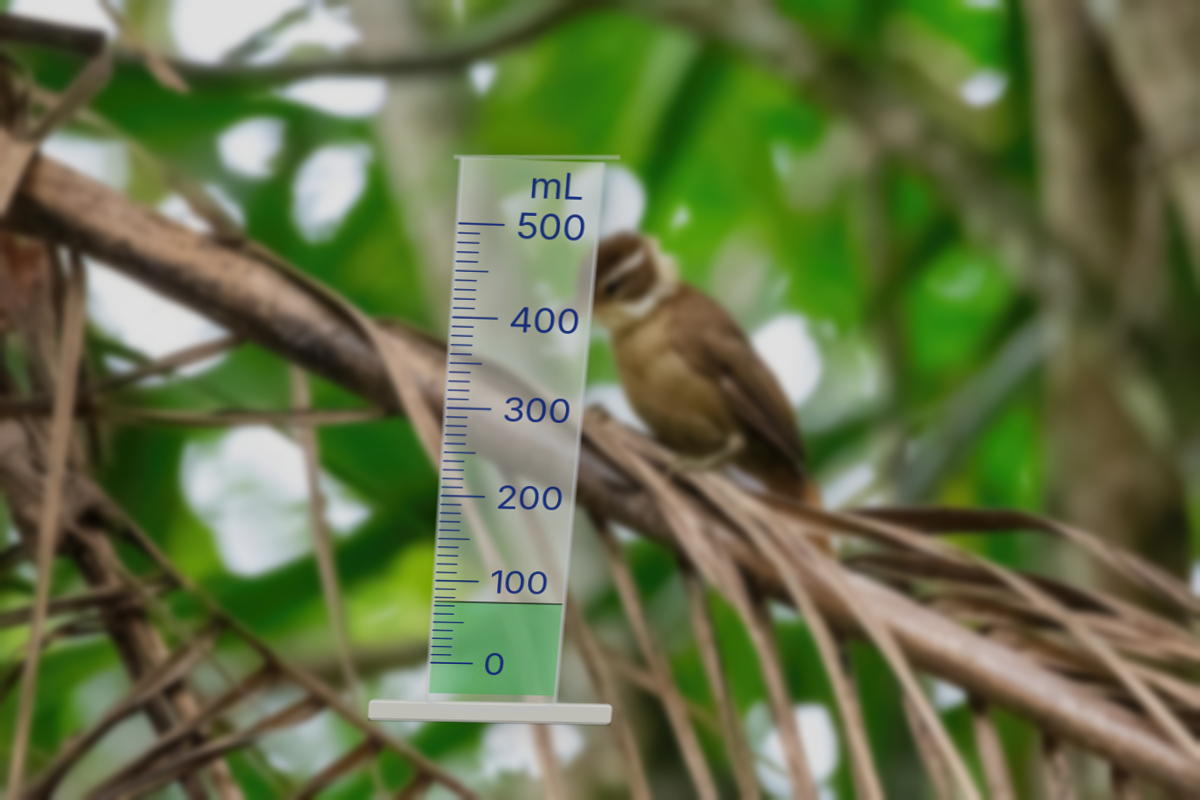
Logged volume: {"value": 75, "unit": "mL"}
